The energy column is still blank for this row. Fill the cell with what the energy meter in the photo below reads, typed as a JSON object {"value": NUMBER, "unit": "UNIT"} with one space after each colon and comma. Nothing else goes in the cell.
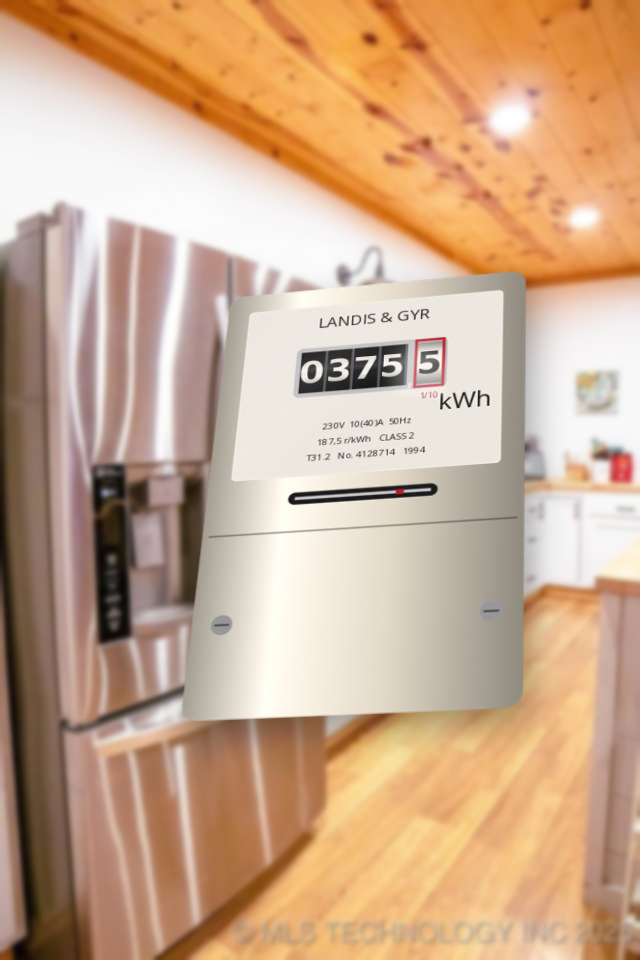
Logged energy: {"value": 375.5, "unit": "kWh"}
